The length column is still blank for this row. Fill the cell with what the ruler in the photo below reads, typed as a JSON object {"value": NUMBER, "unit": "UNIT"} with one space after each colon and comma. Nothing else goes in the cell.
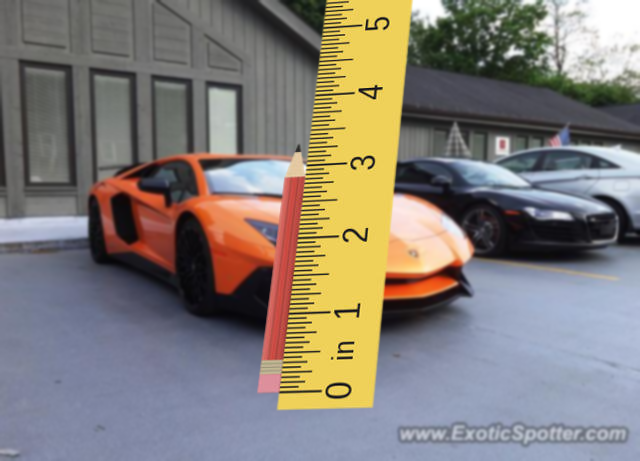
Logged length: {"value": 3.3125, "unit": "in"}
